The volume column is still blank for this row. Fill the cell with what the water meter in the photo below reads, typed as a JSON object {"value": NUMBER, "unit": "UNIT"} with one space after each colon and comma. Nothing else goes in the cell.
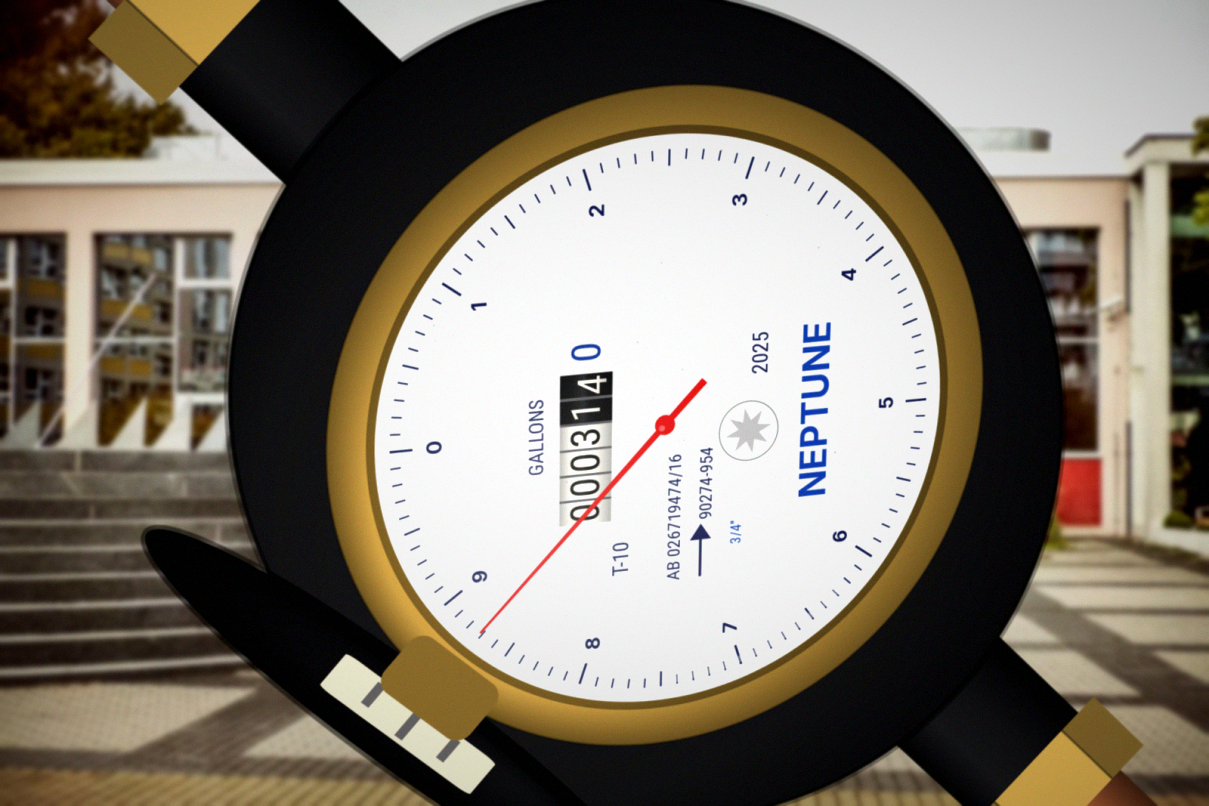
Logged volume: {"value": 3138.7, "unit": "gal"}
